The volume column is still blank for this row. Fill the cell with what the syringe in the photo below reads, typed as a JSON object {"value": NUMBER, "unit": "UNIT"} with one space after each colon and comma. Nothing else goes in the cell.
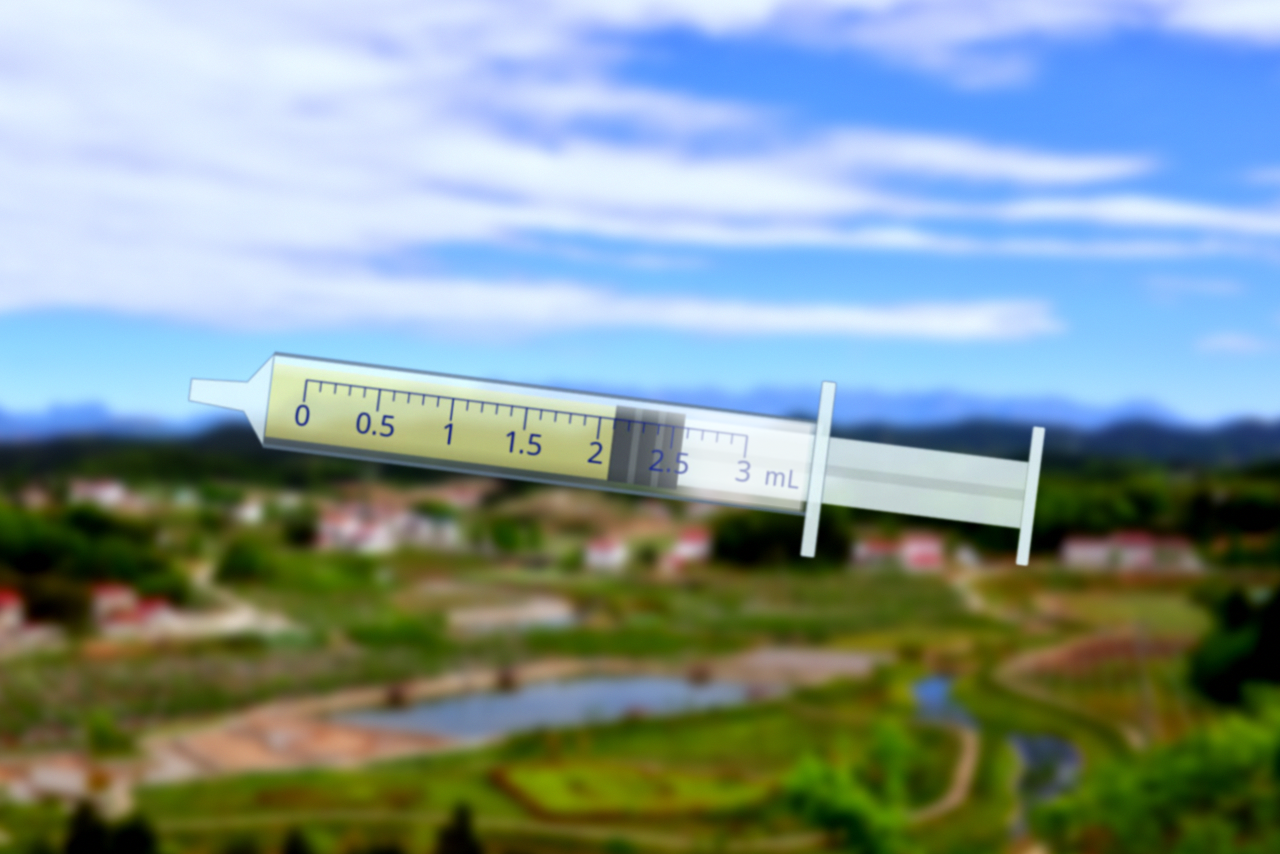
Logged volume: {"value": 2.1, "unit": "mL"}
